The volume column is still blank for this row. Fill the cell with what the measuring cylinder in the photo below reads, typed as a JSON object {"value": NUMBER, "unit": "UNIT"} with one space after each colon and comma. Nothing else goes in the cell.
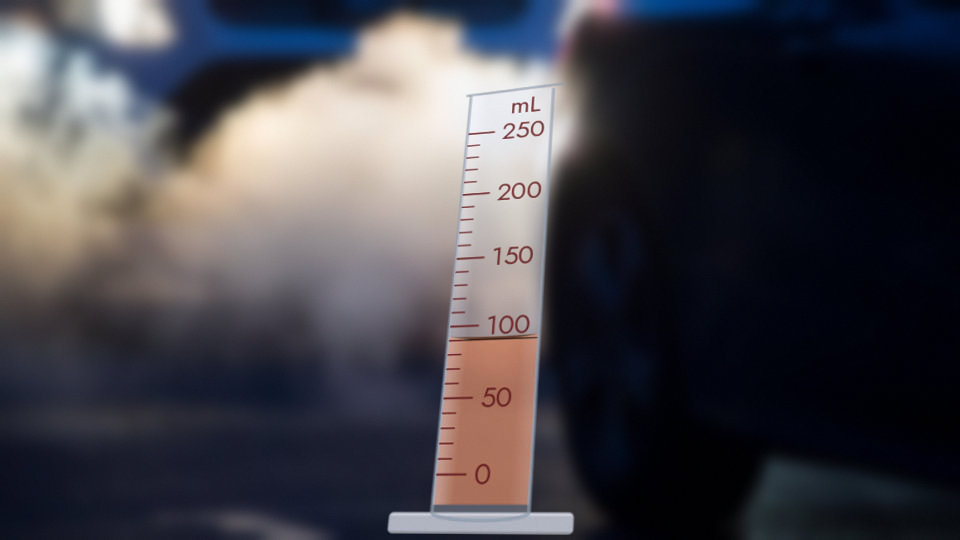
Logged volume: {"value": 90, "unit": "mL"}
